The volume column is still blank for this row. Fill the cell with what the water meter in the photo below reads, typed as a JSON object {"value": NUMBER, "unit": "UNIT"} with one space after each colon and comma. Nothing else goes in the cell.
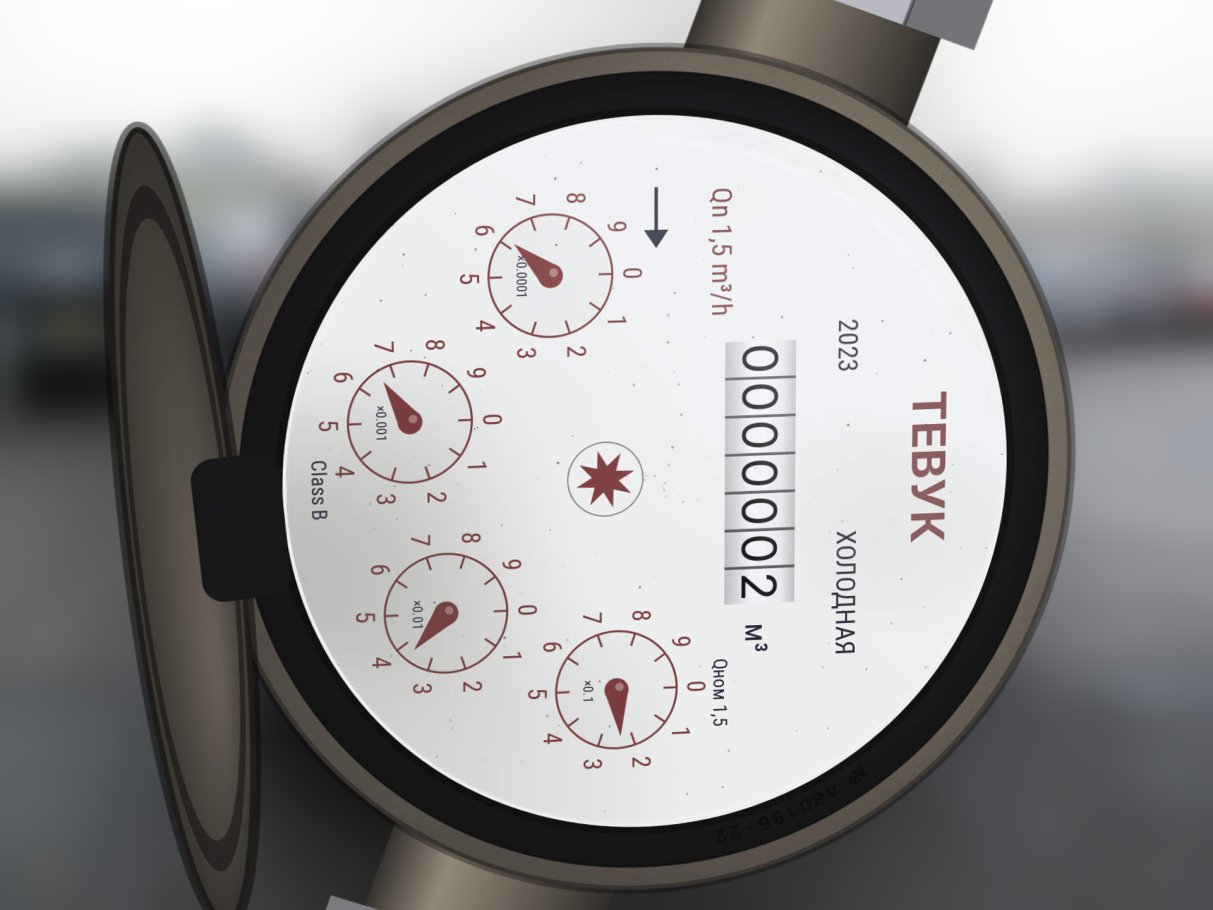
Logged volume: {"value": 2.2366, "unit": "m³"}
